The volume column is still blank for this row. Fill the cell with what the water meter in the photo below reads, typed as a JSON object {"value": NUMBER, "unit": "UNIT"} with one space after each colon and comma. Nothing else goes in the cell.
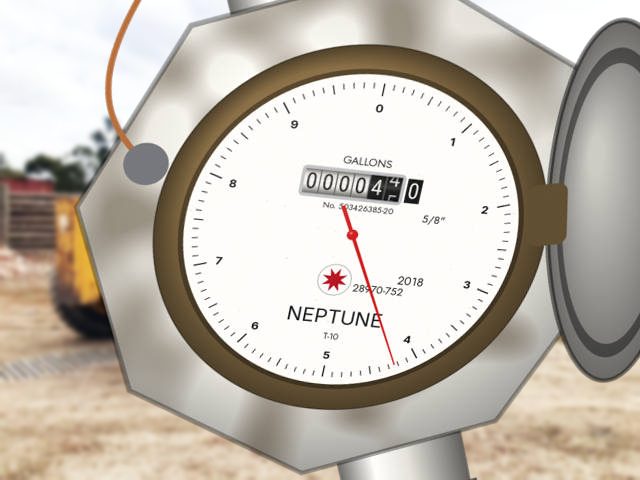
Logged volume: {"value": 444.2, "unit": "gal"}
